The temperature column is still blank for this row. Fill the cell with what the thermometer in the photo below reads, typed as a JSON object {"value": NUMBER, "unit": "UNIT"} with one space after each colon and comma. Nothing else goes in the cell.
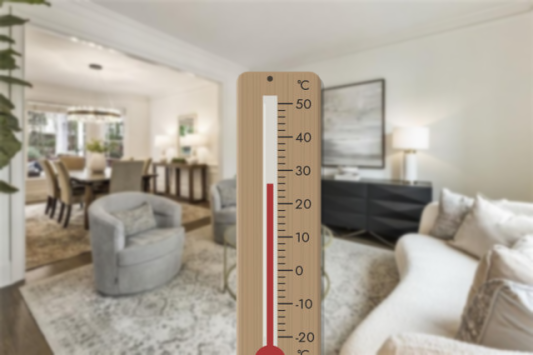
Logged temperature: {"value": 26, "unit": "°C"}
